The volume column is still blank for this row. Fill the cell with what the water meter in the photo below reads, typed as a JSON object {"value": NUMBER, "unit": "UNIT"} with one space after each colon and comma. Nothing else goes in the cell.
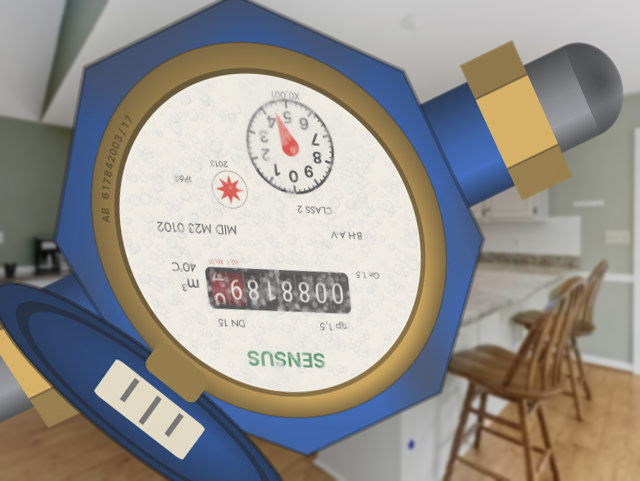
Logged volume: {"value": 8818.964, "unit": "m³"}
